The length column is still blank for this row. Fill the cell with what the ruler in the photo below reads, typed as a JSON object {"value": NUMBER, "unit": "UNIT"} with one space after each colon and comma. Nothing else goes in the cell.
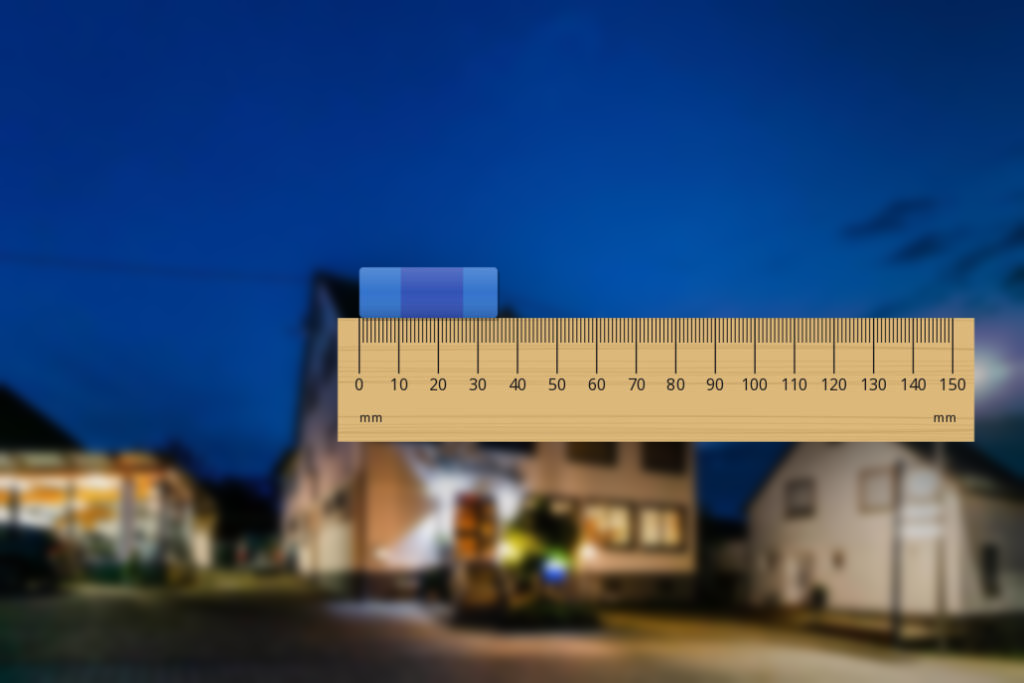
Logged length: {"value": 35, "unit": "mm"}
